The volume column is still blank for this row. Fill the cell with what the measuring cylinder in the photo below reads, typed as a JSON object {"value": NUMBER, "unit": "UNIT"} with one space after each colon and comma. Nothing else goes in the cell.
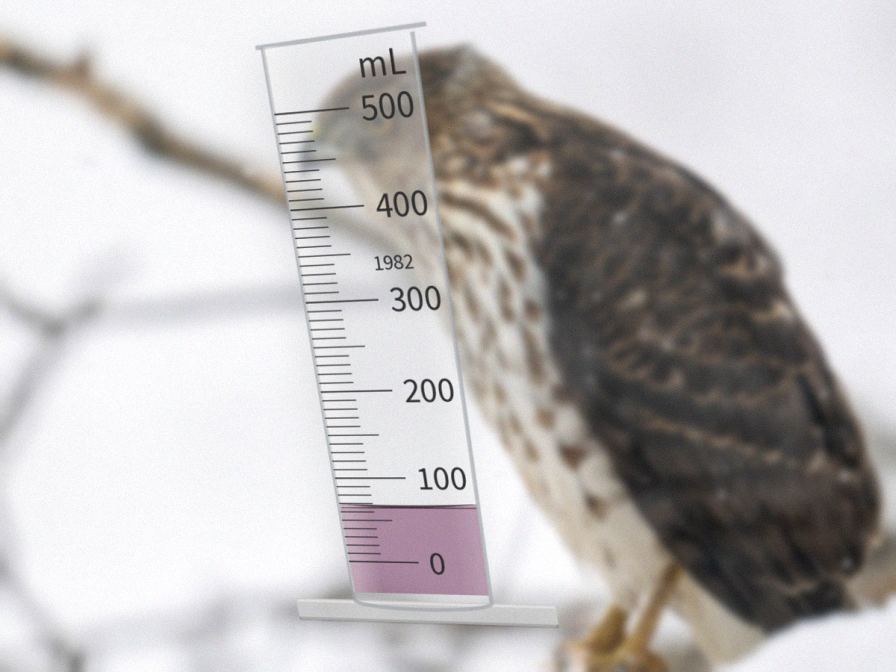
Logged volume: {"value": 65, "unit": "mL"}
